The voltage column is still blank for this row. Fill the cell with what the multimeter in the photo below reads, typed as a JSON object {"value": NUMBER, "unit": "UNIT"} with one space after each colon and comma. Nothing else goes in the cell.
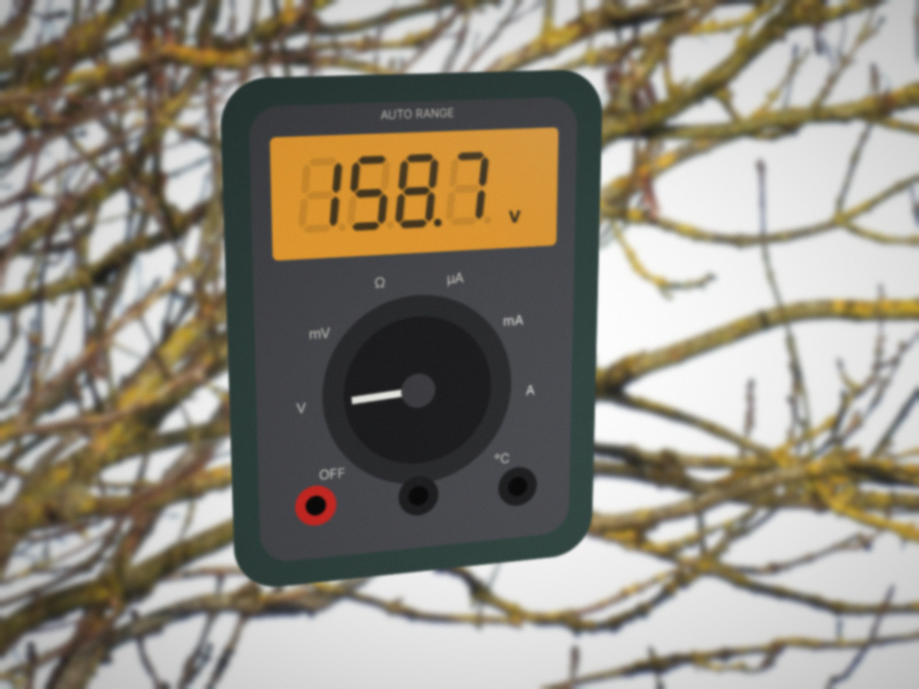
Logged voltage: {"value": 158.7, "unit": "V"}
